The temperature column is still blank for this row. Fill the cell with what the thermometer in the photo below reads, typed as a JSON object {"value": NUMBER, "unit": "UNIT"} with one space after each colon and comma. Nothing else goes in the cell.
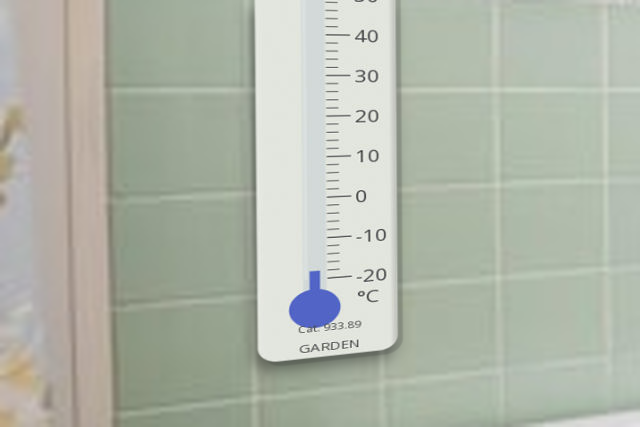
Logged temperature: {"value": -18, "unit": "°C"}
